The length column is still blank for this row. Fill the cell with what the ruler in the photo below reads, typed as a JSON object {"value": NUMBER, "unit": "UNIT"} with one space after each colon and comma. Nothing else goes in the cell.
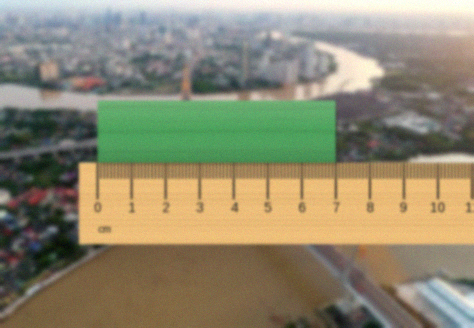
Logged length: {"value": 7, "unit": "cm"}
